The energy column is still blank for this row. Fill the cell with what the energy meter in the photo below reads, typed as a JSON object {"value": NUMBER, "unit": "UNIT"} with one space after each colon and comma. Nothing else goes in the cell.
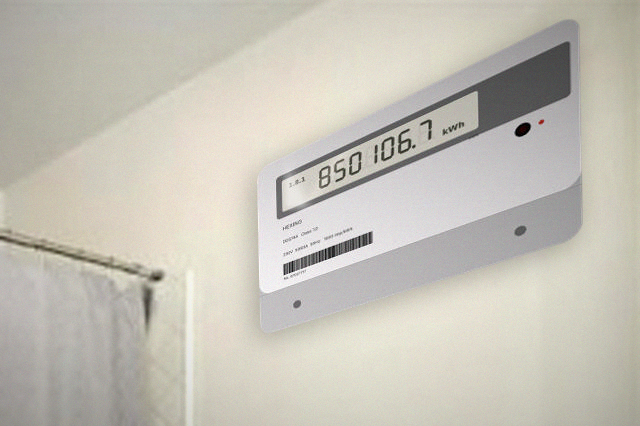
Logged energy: {"value": 850106.7, "unit": "kWh"}
